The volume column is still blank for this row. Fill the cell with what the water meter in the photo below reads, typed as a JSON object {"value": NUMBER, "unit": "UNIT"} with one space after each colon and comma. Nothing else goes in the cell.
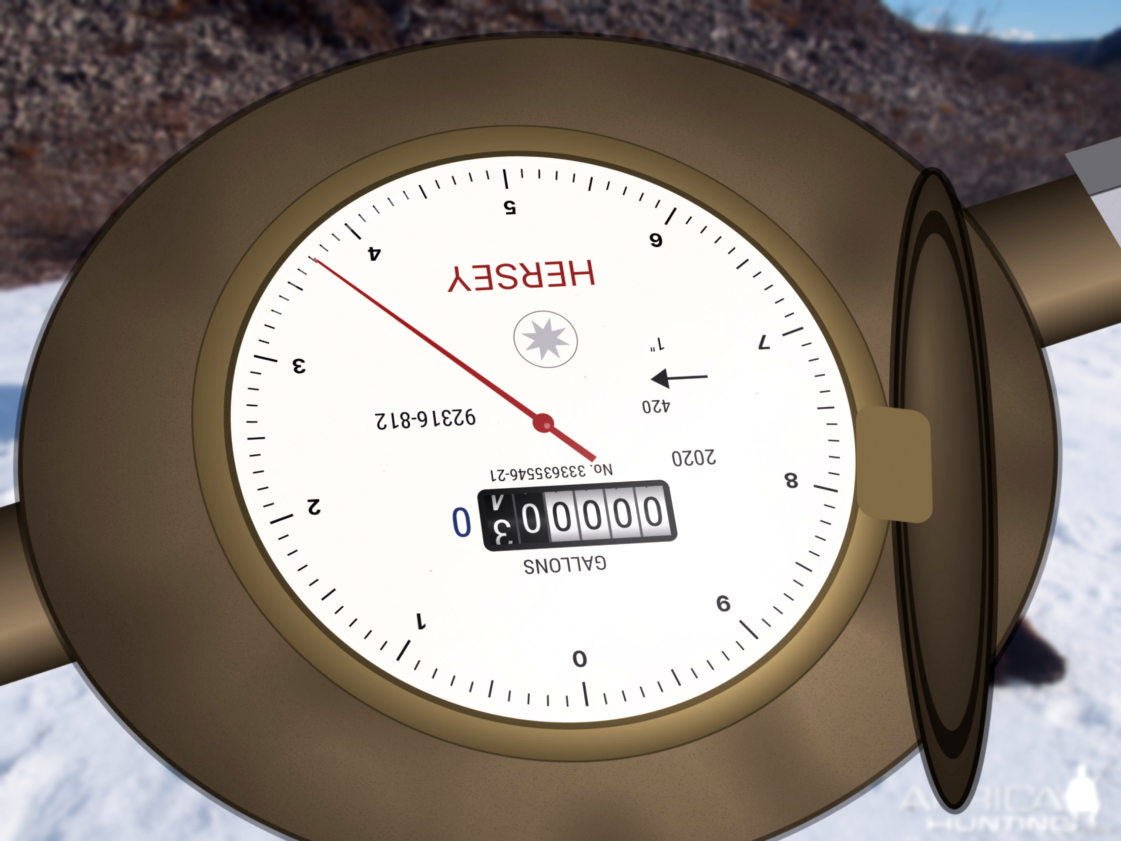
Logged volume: {"value": 33.7, "unit": "gal"}
